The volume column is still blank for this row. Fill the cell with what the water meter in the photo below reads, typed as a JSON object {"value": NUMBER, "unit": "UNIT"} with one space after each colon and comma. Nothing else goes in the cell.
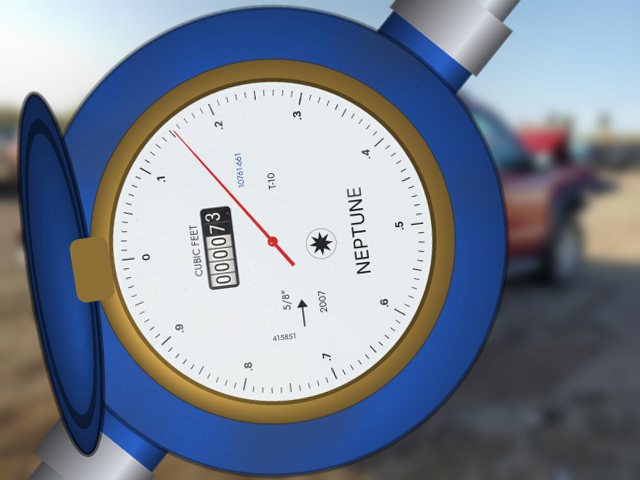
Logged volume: {"value": 73.15, "unit": "ft³"}
